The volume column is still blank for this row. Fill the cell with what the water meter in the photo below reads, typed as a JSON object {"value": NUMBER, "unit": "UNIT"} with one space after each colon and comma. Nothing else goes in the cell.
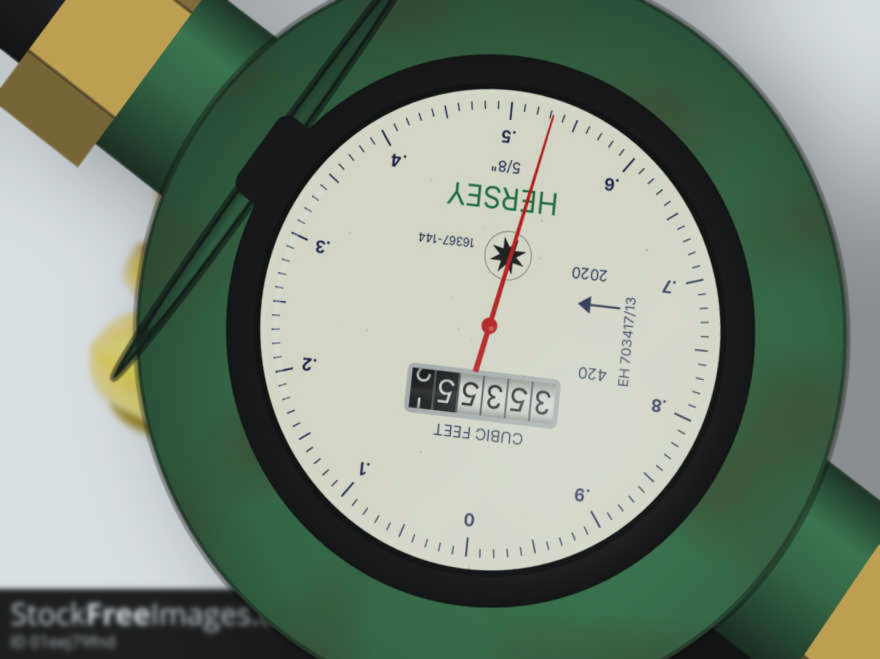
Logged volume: {"value": 353551.53, "unit": "ft³"}
